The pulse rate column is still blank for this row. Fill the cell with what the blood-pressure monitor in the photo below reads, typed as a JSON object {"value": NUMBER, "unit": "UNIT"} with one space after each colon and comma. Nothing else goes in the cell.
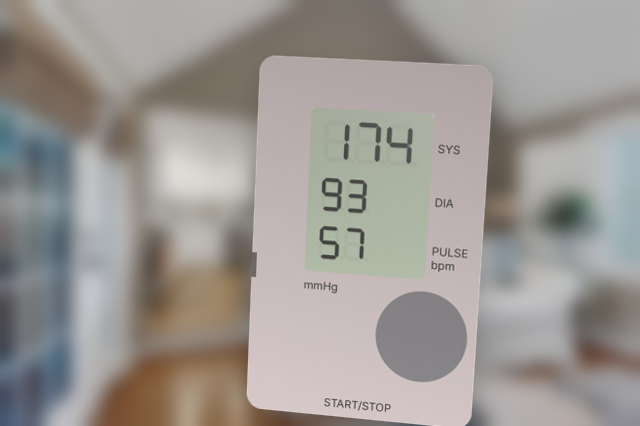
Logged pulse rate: {"value": 57, "unit": "bpm"}
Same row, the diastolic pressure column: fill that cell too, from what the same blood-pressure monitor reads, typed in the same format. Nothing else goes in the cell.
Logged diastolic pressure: {"value": 93, "unit": "mmHg"}
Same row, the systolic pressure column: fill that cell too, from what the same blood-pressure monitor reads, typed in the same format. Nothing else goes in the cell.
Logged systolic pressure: {"value": 174, "unit": "mmHg"}
